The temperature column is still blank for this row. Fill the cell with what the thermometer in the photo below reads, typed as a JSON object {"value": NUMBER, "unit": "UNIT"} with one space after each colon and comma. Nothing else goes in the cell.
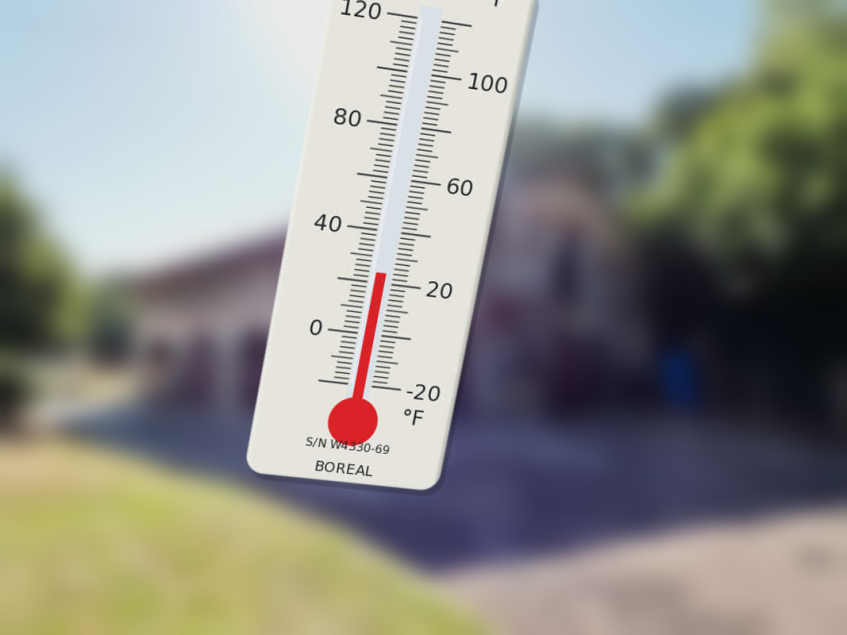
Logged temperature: {"value": 24, "unit": "°F"}
